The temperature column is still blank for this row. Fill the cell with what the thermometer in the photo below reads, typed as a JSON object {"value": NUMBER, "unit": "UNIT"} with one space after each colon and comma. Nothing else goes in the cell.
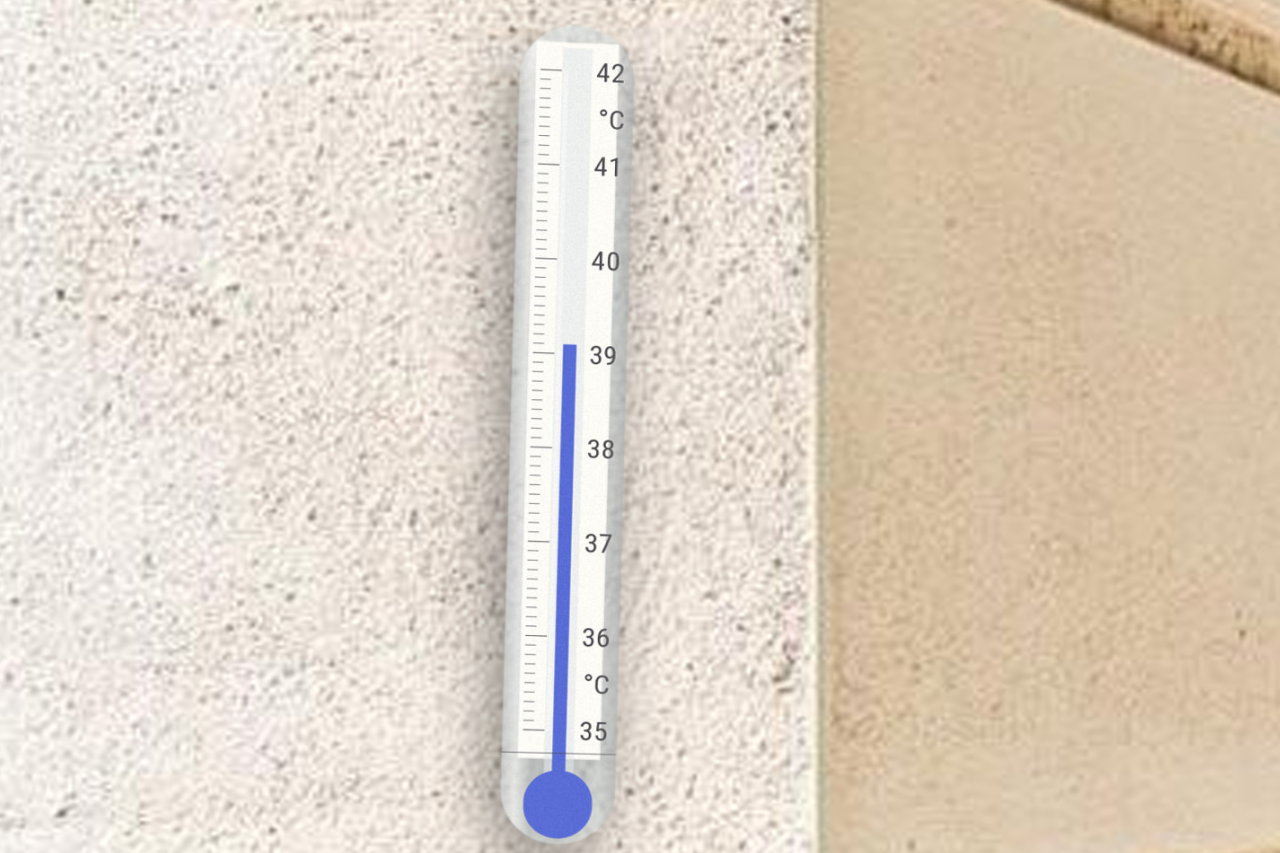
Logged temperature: {"value": 39.1, "unit": "°C"}
